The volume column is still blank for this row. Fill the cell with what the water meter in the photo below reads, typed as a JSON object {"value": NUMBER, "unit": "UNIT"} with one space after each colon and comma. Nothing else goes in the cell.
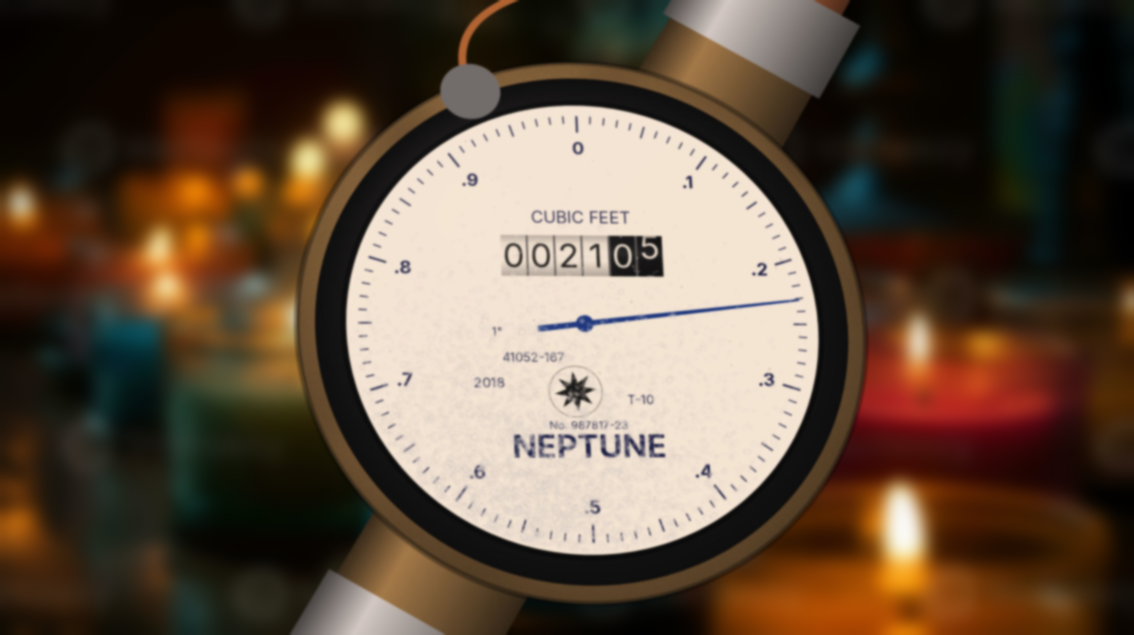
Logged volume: {"value": 2105.23, "unit": "ft³"}
